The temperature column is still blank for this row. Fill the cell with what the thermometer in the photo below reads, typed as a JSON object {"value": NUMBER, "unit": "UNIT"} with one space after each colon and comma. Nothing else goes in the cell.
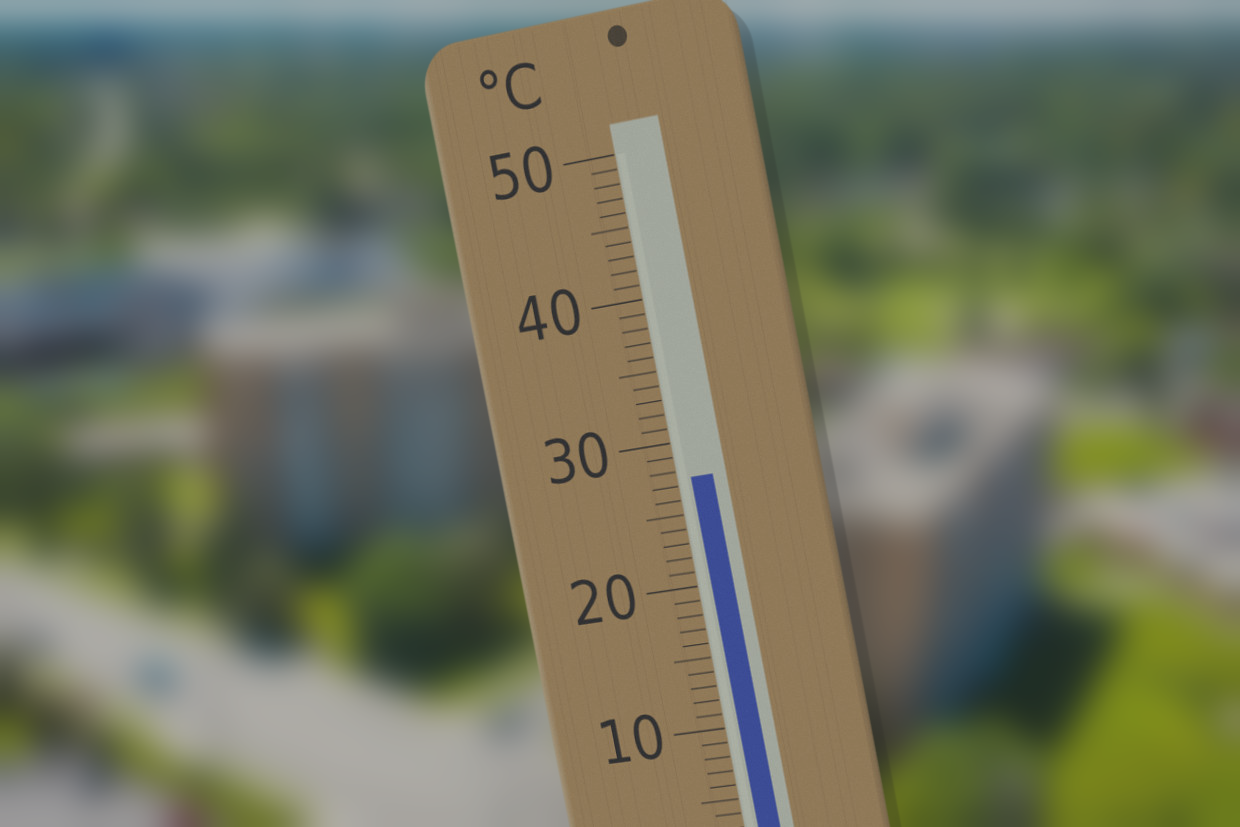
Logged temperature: {"value": 27.5, "unit": "°C"}
